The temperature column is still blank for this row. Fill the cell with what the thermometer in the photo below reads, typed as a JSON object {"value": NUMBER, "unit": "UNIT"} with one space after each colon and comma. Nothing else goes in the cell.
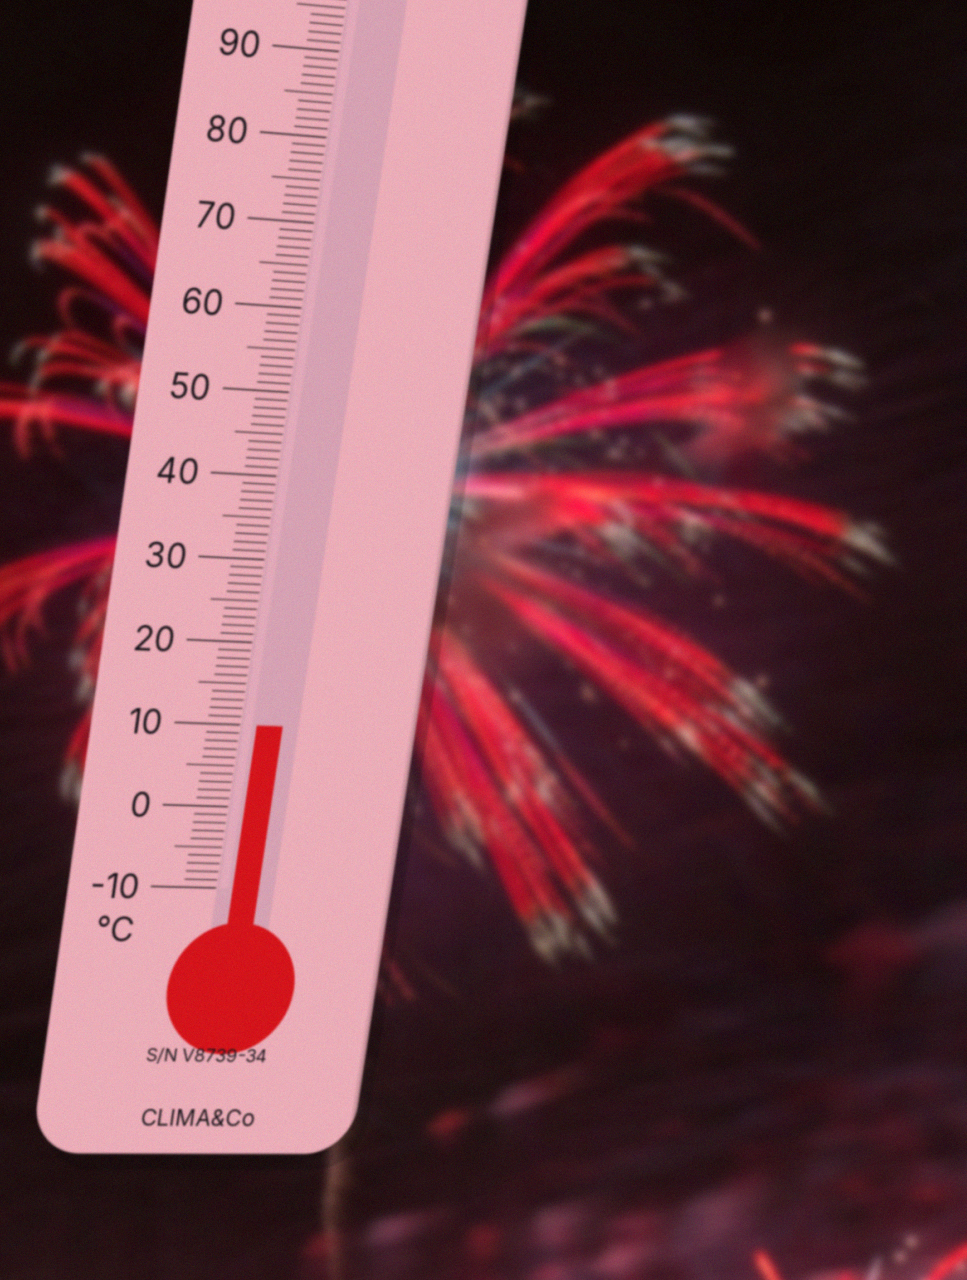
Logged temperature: {"value": 10, "unit": "°C"}
